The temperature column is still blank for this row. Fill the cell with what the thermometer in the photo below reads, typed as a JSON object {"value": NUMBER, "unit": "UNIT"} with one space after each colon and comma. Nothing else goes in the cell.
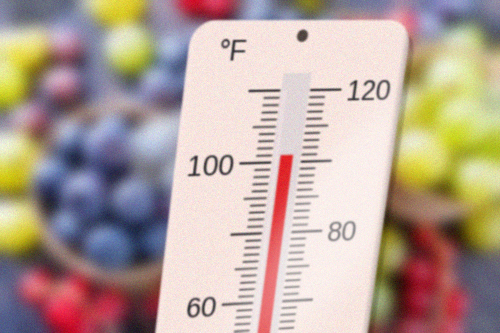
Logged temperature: {"value": 102, "unit": "°F"}
